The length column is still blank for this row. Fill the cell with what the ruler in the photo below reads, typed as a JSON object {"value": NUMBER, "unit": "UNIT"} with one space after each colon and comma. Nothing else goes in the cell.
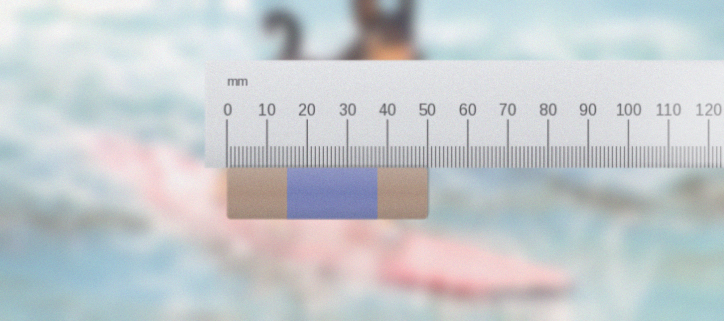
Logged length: {"value": 50, "unit": "mm"}
